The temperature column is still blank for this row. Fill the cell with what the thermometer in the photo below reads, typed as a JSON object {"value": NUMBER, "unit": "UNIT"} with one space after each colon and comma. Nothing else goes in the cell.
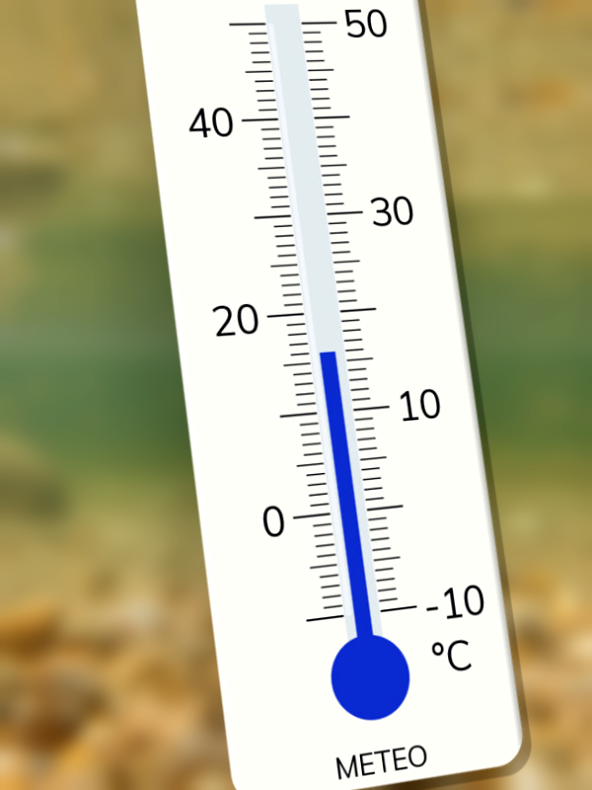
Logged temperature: {"value": 16, "unit": "°C"}
